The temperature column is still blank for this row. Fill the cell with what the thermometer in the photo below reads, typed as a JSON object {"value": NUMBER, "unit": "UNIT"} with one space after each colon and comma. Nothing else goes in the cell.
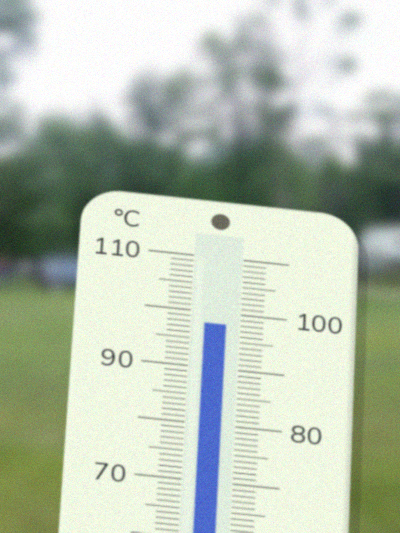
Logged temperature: {"value": 98, "unit": "°C"}
